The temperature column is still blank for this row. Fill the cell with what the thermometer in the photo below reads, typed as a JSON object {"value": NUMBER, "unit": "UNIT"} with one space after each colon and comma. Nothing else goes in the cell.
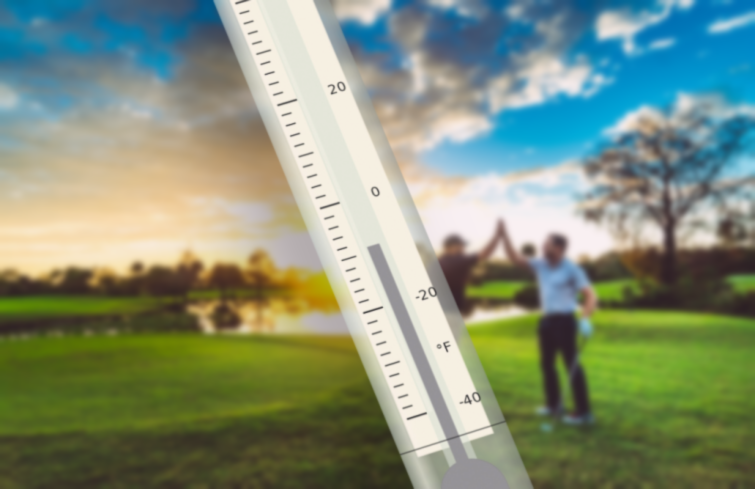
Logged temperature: {"value": -9, "unit": "°F"}
